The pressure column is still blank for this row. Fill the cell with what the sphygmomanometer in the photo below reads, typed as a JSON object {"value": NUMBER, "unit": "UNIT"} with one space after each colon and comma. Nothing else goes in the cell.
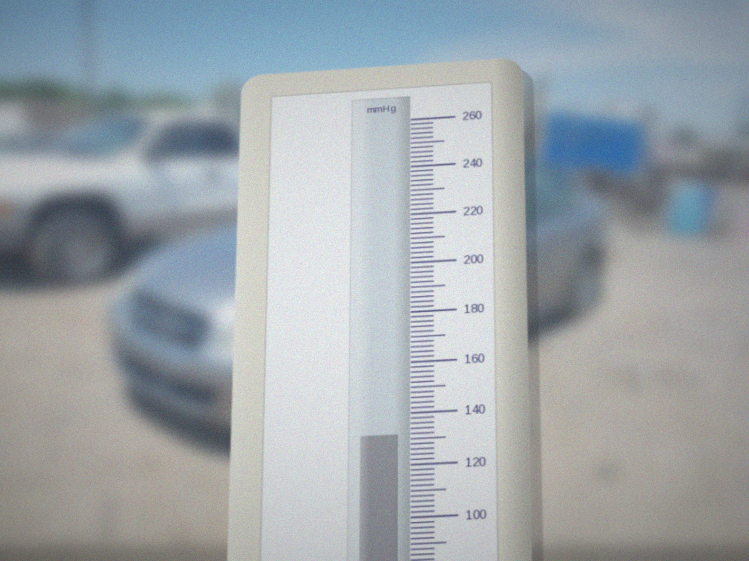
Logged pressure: {"value": 132, "unit": "mmHg"}
